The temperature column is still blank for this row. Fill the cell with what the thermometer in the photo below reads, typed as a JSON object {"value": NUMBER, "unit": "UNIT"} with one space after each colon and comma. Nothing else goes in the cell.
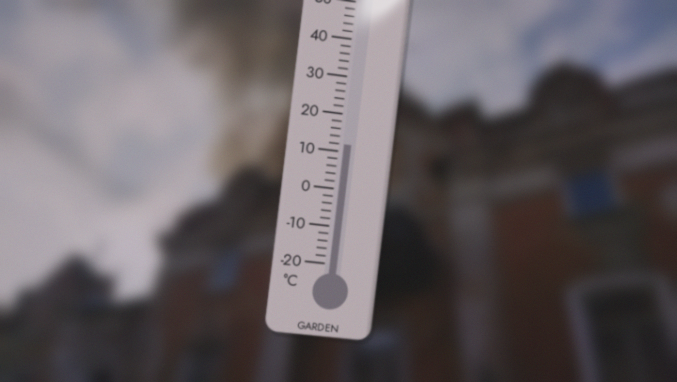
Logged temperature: {"value": 12, "unit": "°C"}
